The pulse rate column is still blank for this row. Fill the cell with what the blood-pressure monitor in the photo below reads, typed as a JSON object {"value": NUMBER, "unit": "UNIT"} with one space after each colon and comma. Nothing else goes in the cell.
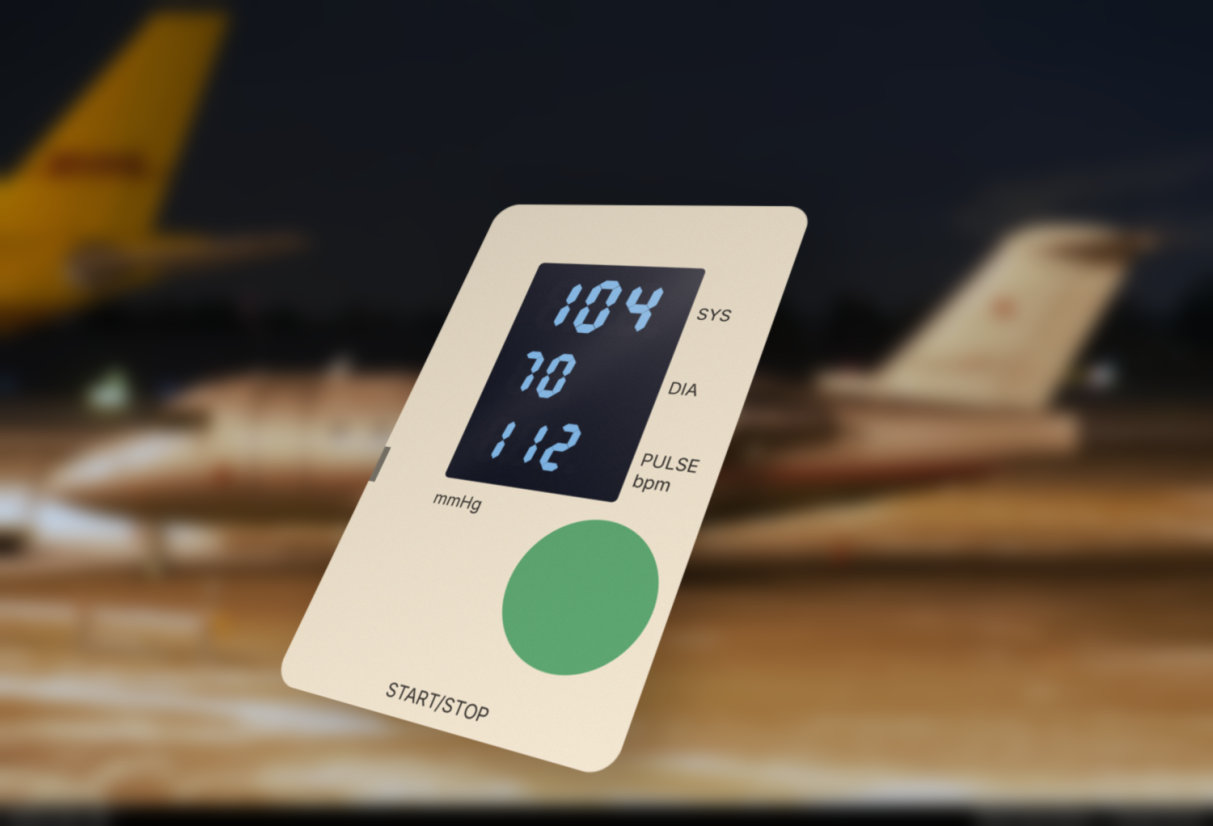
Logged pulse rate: {"value": 112, "unit": "bpm"}
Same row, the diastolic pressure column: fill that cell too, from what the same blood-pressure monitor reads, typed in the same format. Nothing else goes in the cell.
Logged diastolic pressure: {"value": 70, "unit": "mmHg"}
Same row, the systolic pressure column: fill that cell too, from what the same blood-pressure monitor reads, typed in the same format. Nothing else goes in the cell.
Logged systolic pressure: {"value": 104, "unit": "mmHg"}
